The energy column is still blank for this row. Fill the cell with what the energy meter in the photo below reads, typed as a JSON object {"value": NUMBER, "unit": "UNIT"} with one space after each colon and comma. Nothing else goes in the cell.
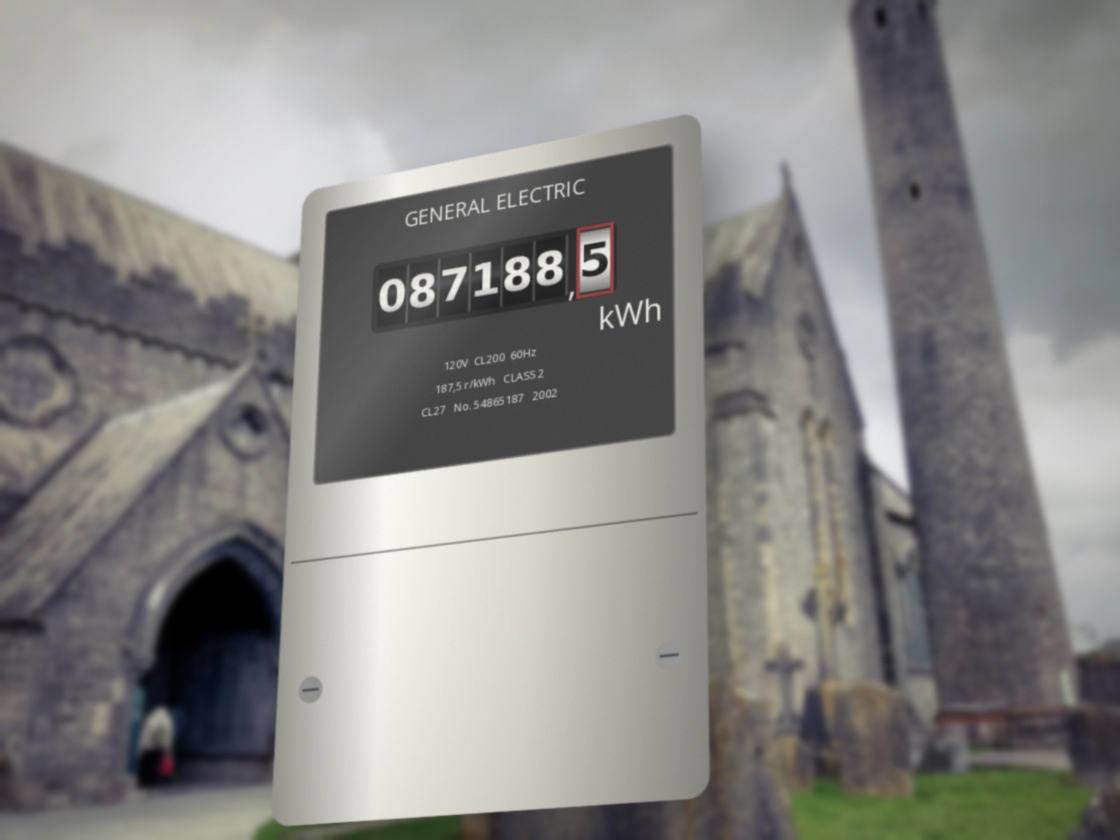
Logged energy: {"value": 87188.5, "unit": "kWh"}
